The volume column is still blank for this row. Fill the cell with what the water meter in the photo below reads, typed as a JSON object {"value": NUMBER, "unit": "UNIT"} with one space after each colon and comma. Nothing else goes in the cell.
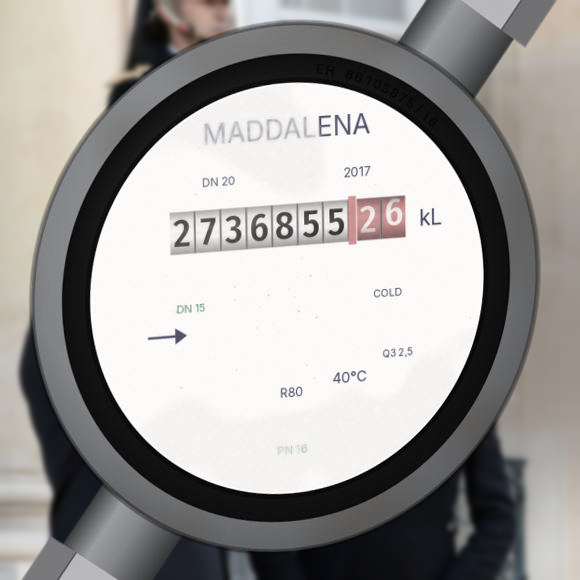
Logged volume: {"value": 2736855.26, "unit": "kL"}
